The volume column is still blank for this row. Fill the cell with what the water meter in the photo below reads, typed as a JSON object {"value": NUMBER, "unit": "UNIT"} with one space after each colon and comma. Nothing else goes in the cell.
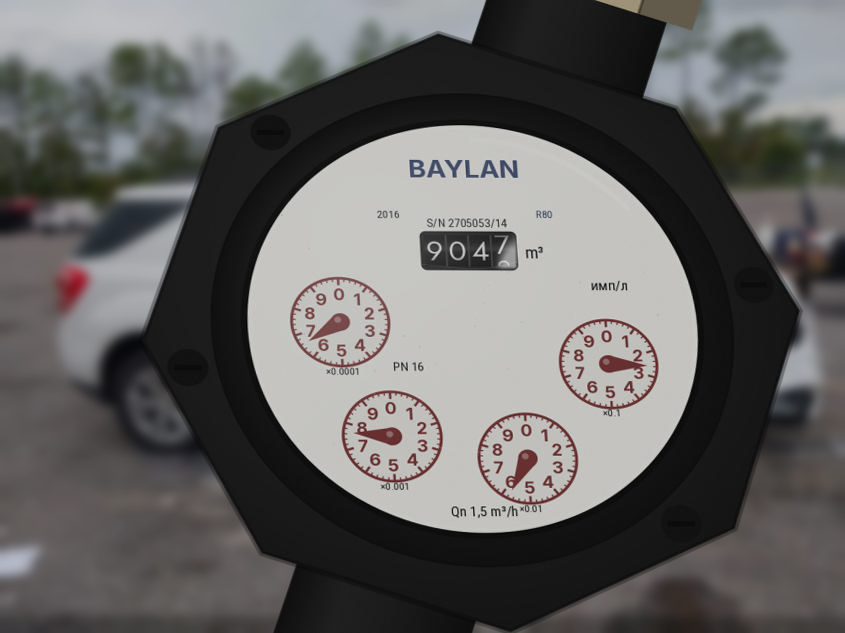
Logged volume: {"value": 9047.2576, "unit": "m³"}
